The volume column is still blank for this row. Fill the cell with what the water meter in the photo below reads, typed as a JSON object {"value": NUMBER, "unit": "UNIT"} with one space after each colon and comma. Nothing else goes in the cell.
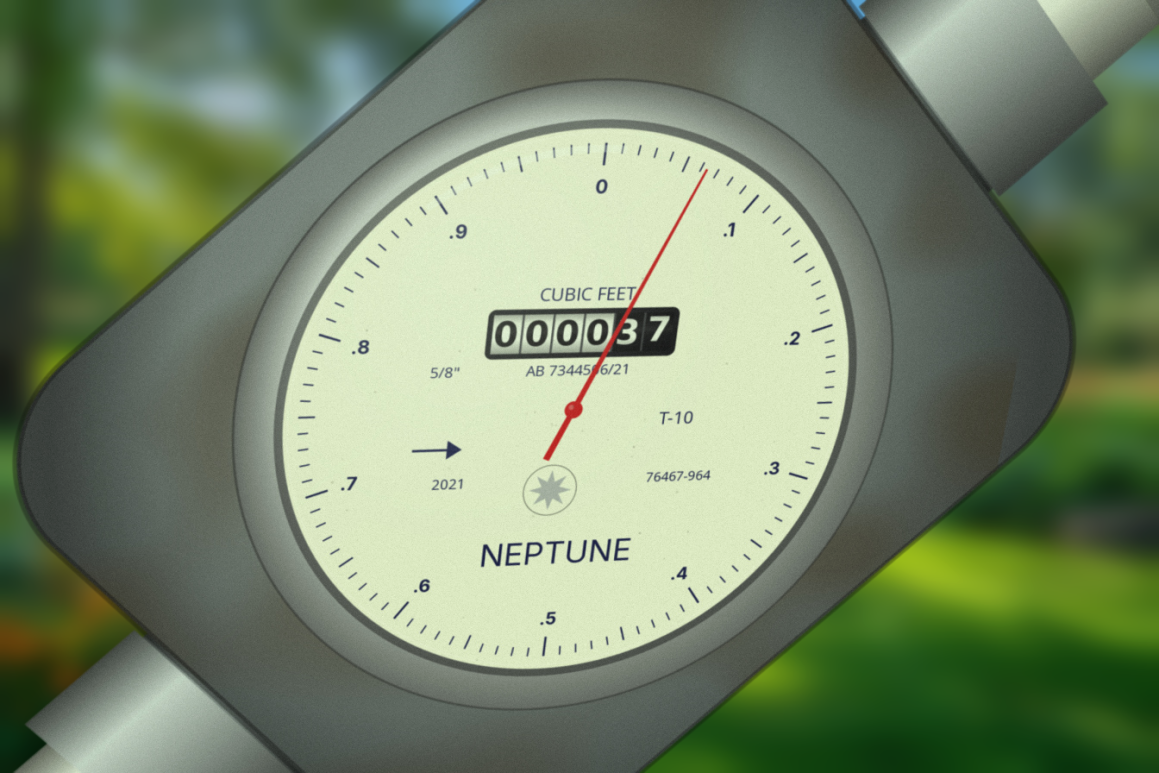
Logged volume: {"value": 37.06, "unit": "ft³"}
